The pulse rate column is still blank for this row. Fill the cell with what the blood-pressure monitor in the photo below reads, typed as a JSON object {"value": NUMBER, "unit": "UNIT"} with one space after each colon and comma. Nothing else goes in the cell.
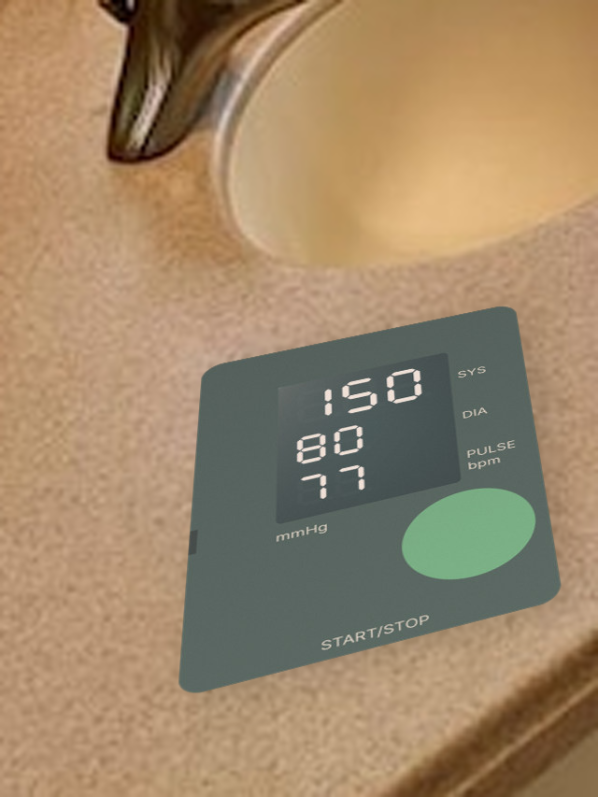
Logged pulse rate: {"value": 77, "unit": "bpm"}
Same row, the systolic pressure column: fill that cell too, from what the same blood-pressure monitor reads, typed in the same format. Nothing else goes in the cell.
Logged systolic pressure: {"value": 150, "unit": "mmHg"}
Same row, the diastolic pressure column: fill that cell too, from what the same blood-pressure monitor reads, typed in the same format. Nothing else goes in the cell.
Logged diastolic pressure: {"value": 80, "unit": "mmHg"}
